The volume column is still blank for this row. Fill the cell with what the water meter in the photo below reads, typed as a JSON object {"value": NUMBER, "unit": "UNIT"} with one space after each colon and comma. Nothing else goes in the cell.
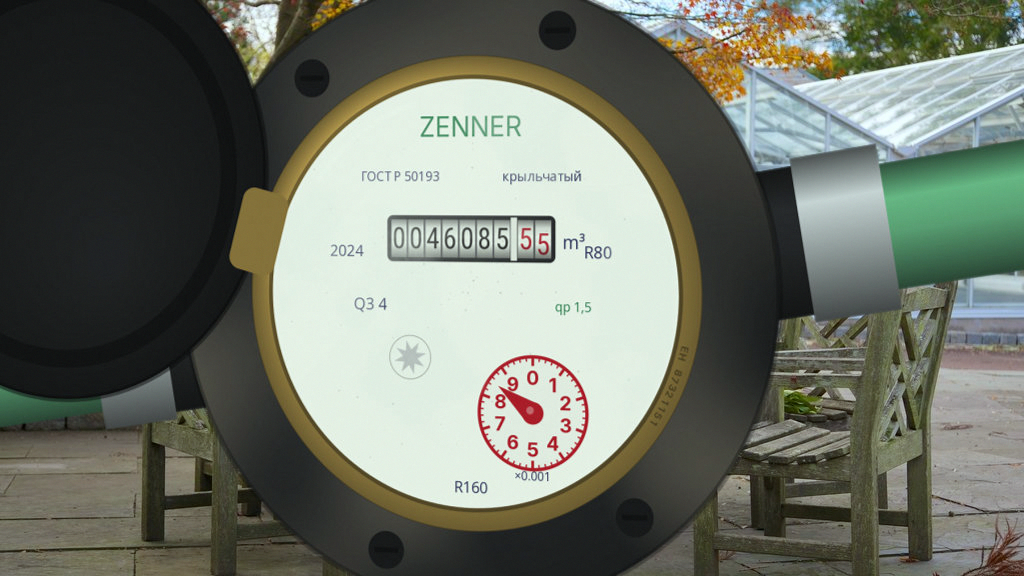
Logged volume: {"value": 46085.548, "unit": "m³"}
